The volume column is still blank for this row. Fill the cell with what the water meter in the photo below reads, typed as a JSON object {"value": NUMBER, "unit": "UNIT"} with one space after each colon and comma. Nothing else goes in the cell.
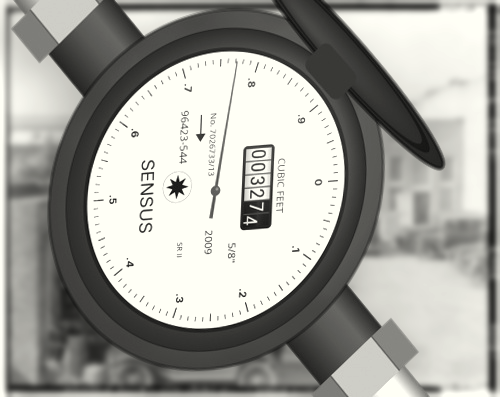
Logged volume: {"value": 3273.77, "unit": "ft³"}
